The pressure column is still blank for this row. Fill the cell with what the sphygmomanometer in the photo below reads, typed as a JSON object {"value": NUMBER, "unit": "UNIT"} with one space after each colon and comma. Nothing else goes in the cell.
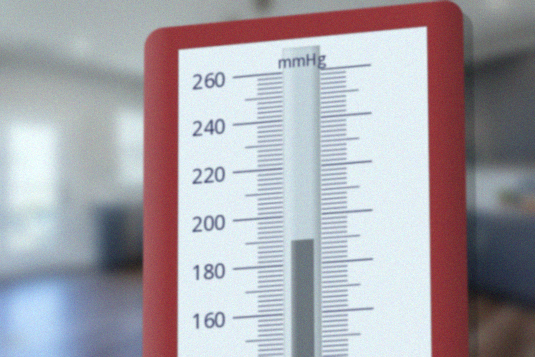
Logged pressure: {"value": 190, "unit": "mmHg"}
